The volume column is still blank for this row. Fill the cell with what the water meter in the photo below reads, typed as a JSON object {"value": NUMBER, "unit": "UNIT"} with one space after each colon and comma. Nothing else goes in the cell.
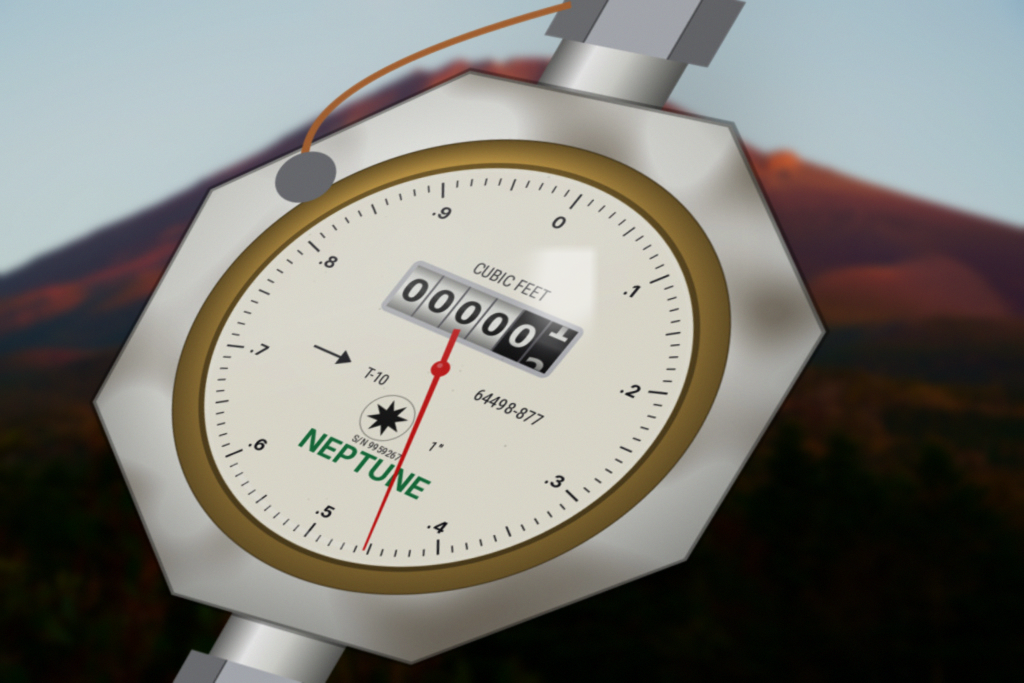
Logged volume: {"value": 1.45, "unit": "ft³"}
